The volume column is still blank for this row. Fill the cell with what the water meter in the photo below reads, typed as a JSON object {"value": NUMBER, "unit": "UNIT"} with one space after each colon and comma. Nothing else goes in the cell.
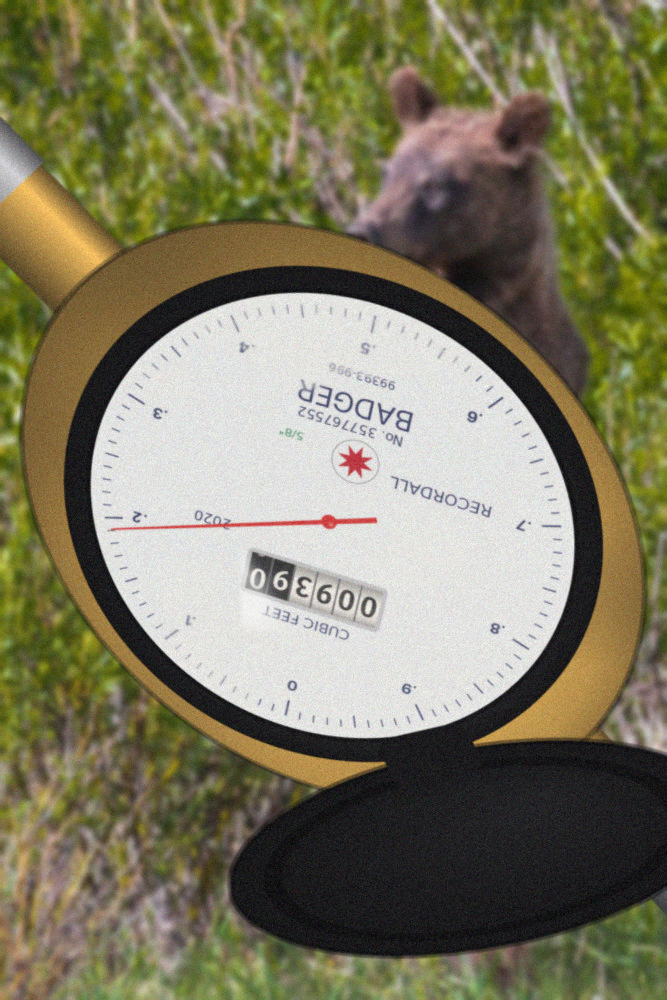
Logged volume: {"value": 9390.19, "unit": "ft³"}
